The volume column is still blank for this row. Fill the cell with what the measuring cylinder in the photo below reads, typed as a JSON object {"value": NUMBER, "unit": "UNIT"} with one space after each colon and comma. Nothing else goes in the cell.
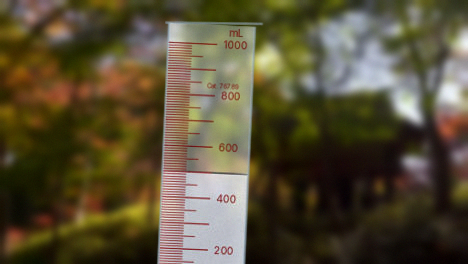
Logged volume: {"value": 500, "unit": "mL"}
